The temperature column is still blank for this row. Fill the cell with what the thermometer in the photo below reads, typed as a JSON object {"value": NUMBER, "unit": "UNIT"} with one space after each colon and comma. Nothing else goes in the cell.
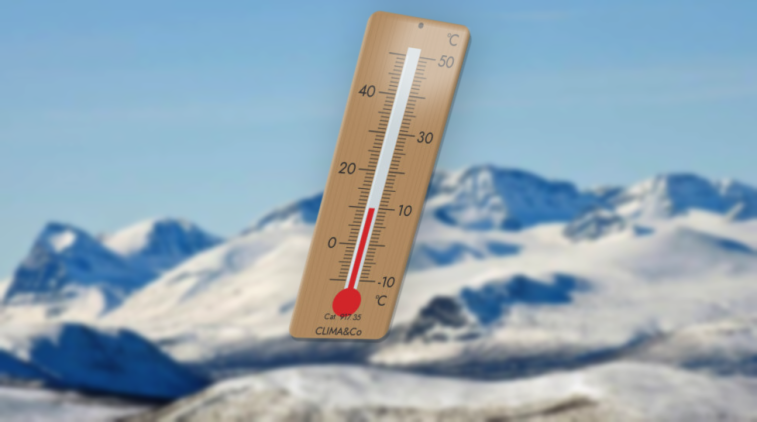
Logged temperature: {"value": 10, "unit": "°C"}
